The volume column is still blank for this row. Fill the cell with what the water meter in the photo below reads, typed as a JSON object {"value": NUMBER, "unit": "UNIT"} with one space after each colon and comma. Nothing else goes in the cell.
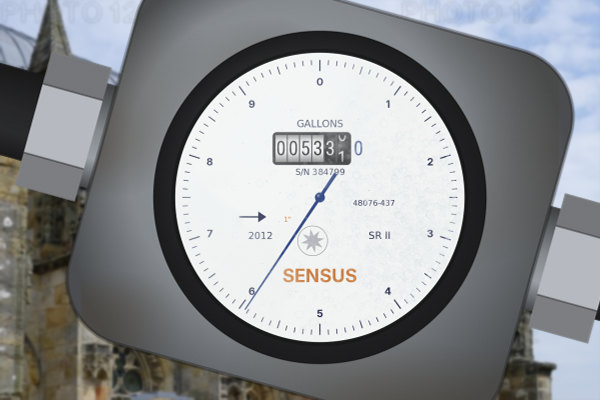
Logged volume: {"value": 53305.9, "unit": "gal"}
